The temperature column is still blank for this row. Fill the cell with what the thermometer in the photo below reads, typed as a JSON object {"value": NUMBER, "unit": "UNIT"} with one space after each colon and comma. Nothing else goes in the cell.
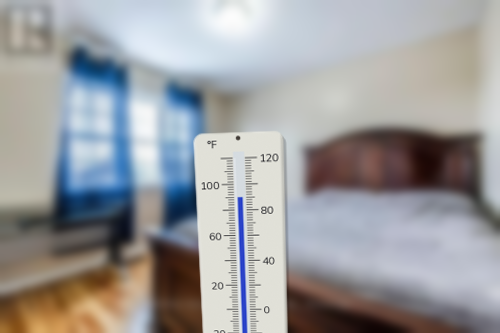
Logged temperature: {"value": 90, "unit": "°F"}
